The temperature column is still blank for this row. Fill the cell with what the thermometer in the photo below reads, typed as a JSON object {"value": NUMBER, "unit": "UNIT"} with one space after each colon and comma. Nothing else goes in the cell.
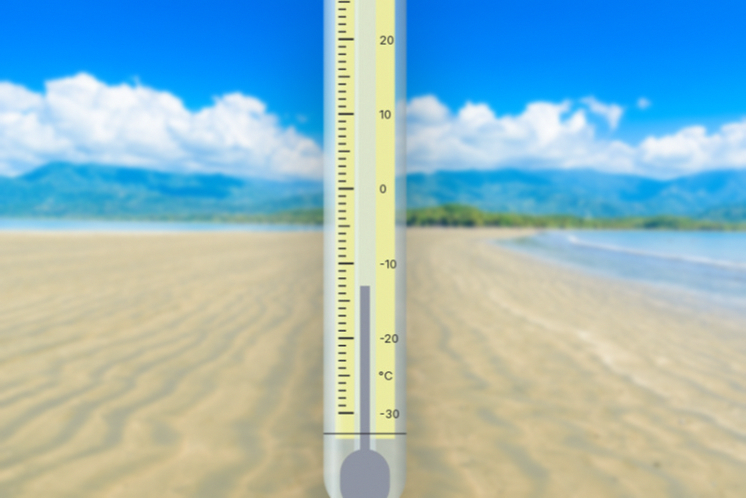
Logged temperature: {"value": -13, "unit": "°C"}
